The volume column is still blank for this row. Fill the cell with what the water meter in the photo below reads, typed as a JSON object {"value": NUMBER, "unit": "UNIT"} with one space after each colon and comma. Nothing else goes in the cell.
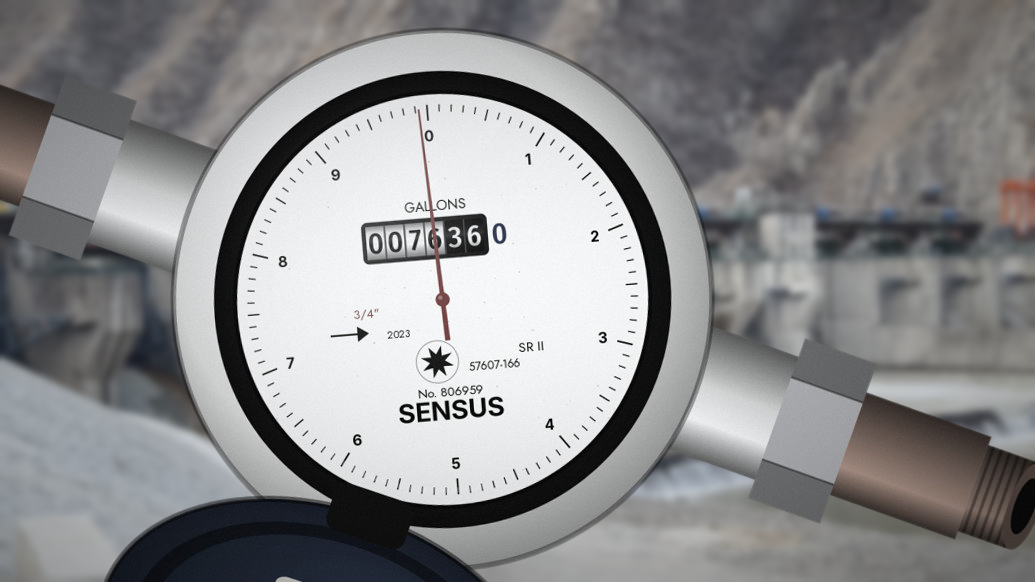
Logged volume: {"value": 76359.9, "unit": "gal"}
